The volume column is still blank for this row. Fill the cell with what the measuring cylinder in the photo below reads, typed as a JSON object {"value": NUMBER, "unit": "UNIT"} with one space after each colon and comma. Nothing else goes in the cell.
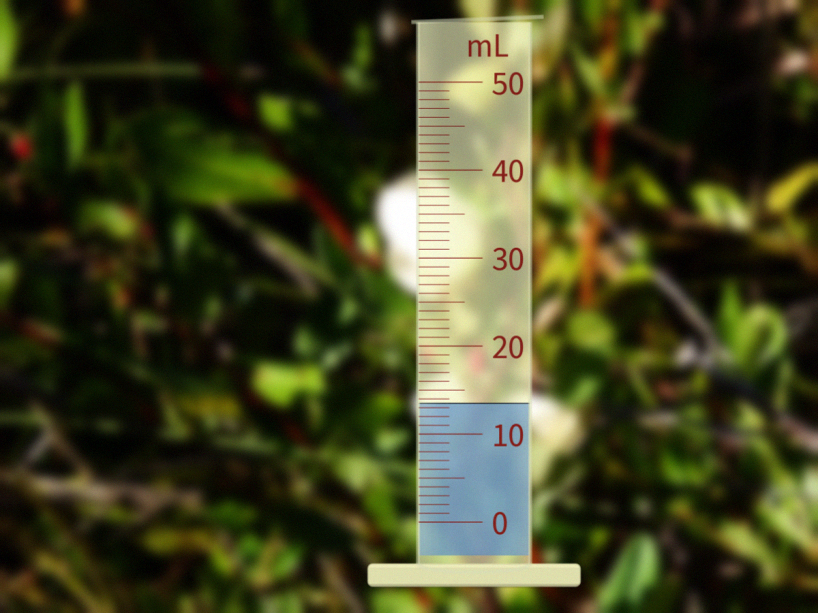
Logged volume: {"value": 13.5, "unit": "mL"}
